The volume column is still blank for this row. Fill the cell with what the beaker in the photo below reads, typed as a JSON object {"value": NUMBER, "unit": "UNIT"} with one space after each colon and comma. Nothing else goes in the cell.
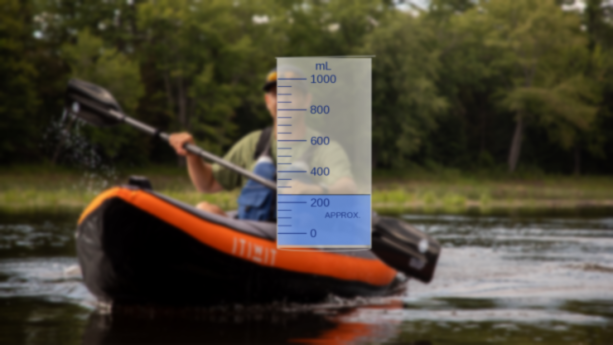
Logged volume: {"value": 250, "unit": "mL"}
